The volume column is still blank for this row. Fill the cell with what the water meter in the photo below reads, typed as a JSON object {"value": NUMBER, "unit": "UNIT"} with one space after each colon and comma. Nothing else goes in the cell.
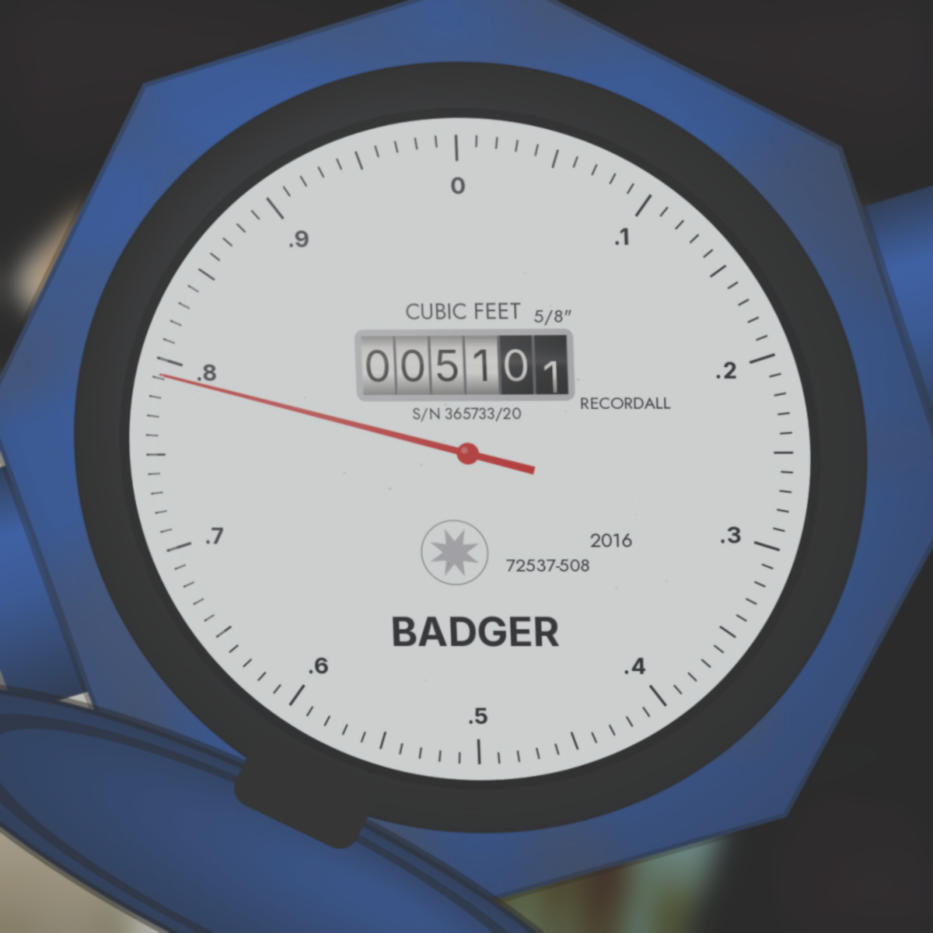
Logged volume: {"value": 5100.79, "unit": "ft³"}
